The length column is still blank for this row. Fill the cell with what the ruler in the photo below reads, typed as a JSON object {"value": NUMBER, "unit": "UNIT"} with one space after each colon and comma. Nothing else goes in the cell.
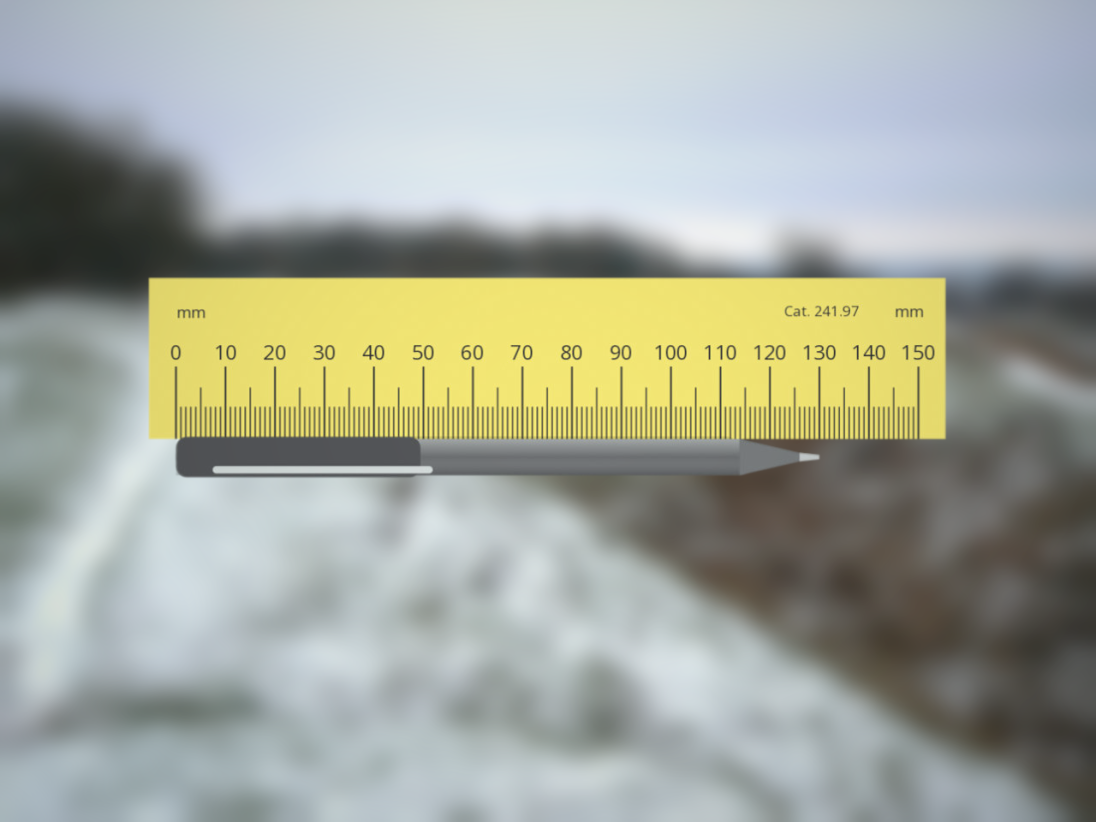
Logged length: {"value": 130, "unit": "mm"}
